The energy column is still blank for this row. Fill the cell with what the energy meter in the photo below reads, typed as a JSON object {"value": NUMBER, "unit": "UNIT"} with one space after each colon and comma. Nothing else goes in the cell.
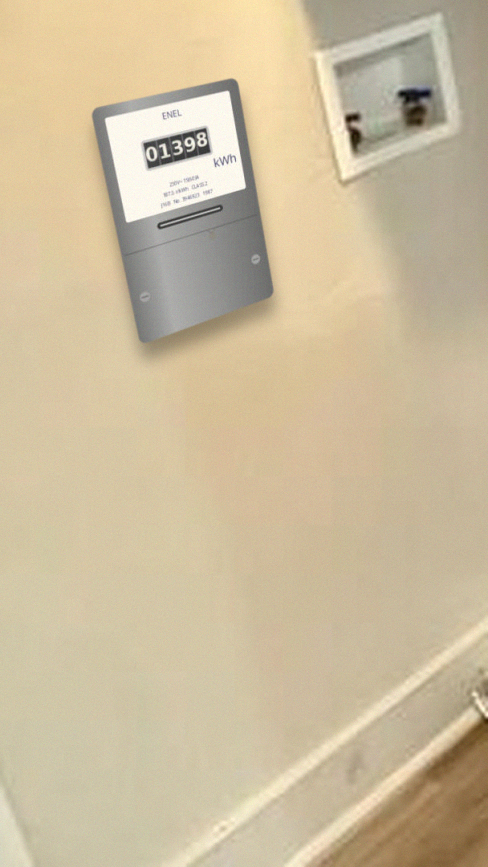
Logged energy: {"value": 1398, "unit": "kWh"}
